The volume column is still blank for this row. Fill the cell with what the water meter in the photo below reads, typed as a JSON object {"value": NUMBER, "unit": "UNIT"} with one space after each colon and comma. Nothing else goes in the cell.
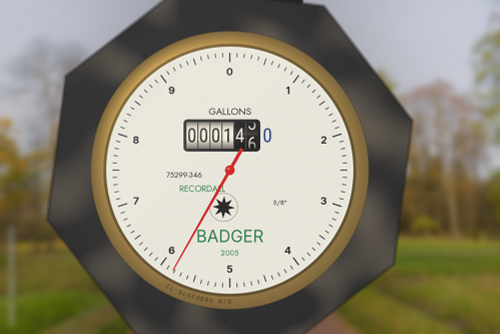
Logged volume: {"value": 1455.8, "unit": "gal"}
